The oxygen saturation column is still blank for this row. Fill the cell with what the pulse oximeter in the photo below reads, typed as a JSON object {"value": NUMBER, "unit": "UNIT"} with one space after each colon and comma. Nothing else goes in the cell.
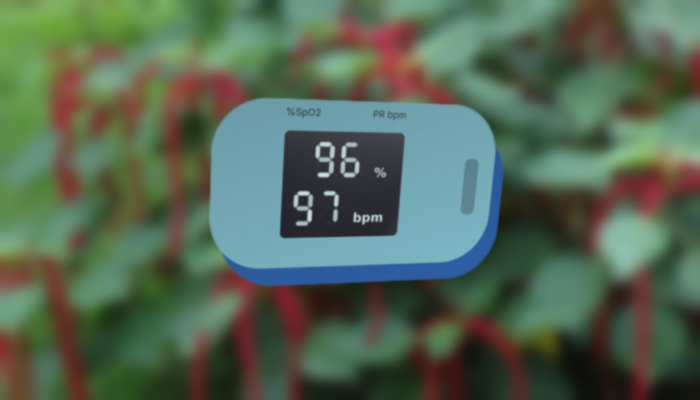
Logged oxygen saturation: {"value": 96, "unit": "%"}
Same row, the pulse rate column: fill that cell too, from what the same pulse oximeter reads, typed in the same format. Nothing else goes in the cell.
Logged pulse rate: {"value": 97, "unit": "bpm"}
